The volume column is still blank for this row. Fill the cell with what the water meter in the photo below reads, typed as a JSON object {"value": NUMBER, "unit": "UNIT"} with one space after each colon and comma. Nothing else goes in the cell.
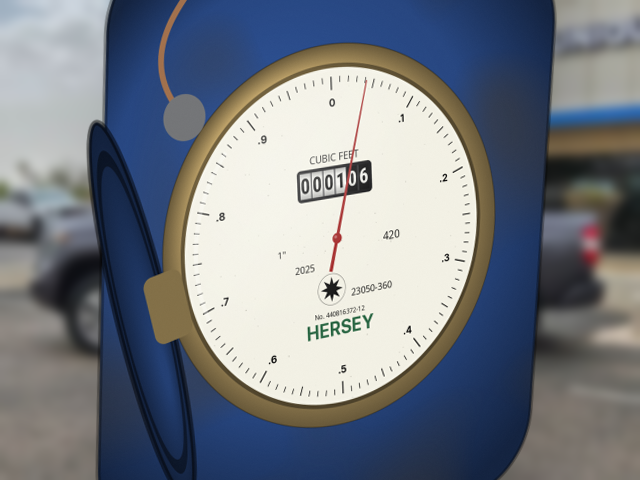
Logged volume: {"value": 106.04, "unit": "ft³"}
